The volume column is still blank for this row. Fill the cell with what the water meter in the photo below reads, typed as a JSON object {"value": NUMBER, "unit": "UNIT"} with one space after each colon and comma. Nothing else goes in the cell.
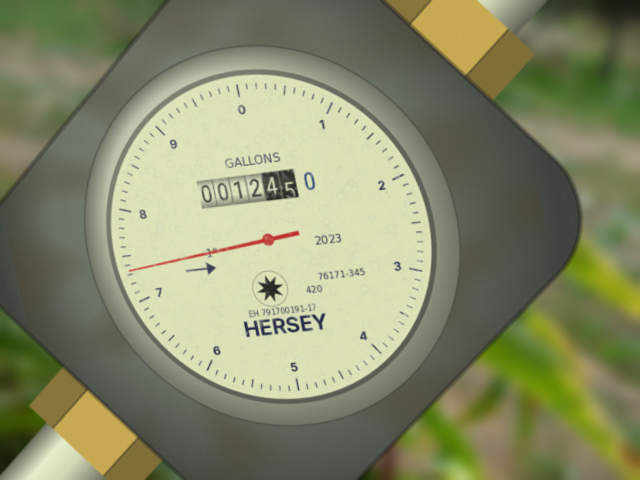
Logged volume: {"value": 12447.3, "unit": "gal"}
